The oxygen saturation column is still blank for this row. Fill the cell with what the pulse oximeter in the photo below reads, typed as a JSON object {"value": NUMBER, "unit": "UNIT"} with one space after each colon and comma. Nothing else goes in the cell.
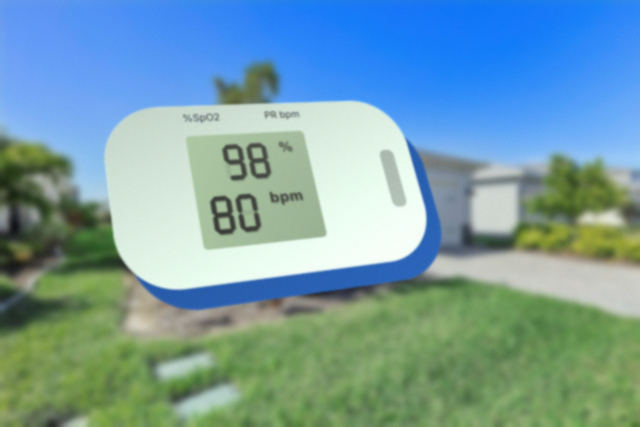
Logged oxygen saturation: {"value": 98, "unit": "%"}
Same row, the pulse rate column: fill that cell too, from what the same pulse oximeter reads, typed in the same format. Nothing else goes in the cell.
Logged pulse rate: {"value": 80, "unit": "bpm"}
